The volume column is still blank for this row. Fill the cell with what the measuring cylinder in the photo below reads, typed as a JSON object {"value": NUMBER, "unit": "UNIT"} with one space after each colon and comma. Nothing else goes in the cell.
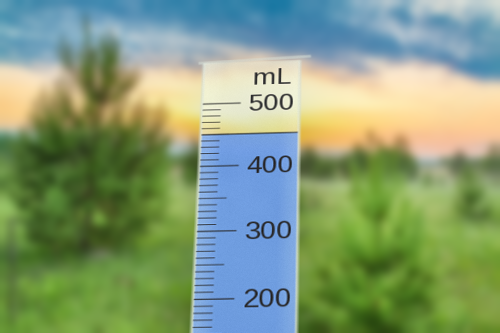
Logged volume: {"value": 450, "unit": "mL"}
